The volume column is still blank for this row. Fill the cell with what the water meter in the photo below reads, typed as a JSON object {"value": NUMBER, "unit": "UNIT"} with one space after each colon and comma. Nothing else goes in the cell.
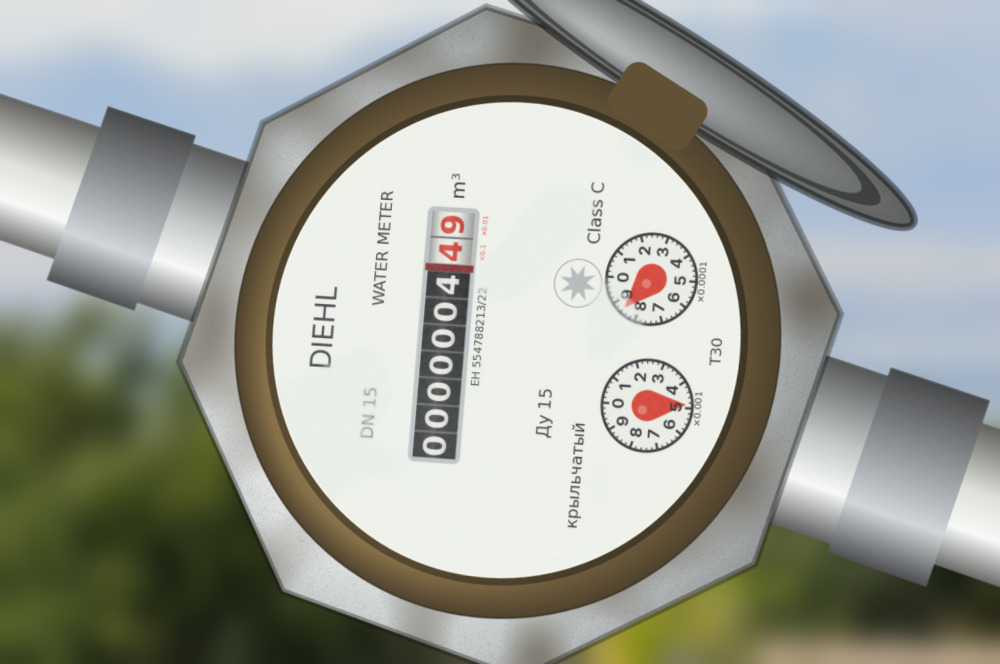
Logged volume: {"value": 4.4948, "unit": "m³"}
